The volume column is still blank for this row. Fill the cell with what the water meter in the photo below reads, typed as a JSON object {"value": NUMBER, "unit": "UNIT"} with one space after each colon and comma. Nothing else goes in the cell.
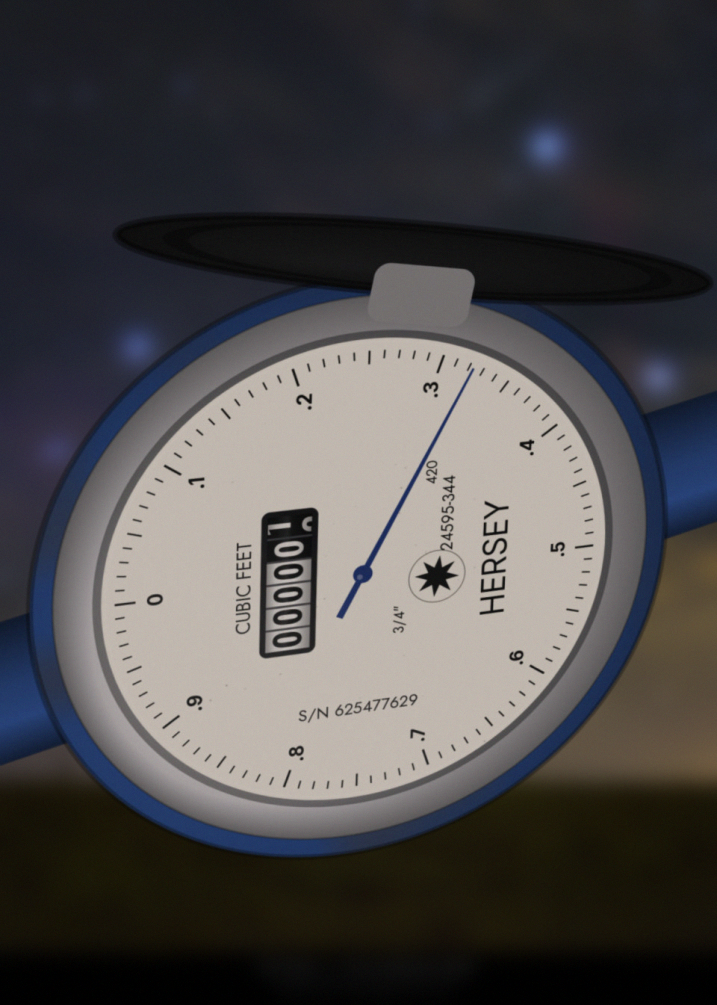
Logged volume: {"value": 1.32, "unit": "ft³"}
